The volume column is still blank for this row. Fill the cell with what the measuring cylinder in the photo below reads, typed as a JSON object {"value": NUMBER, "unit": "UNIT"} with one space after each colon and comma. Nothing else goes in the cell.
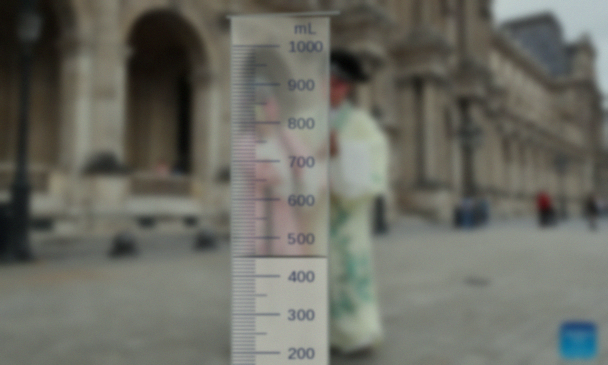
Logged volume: {"value": 450, "unit": "mL"}
